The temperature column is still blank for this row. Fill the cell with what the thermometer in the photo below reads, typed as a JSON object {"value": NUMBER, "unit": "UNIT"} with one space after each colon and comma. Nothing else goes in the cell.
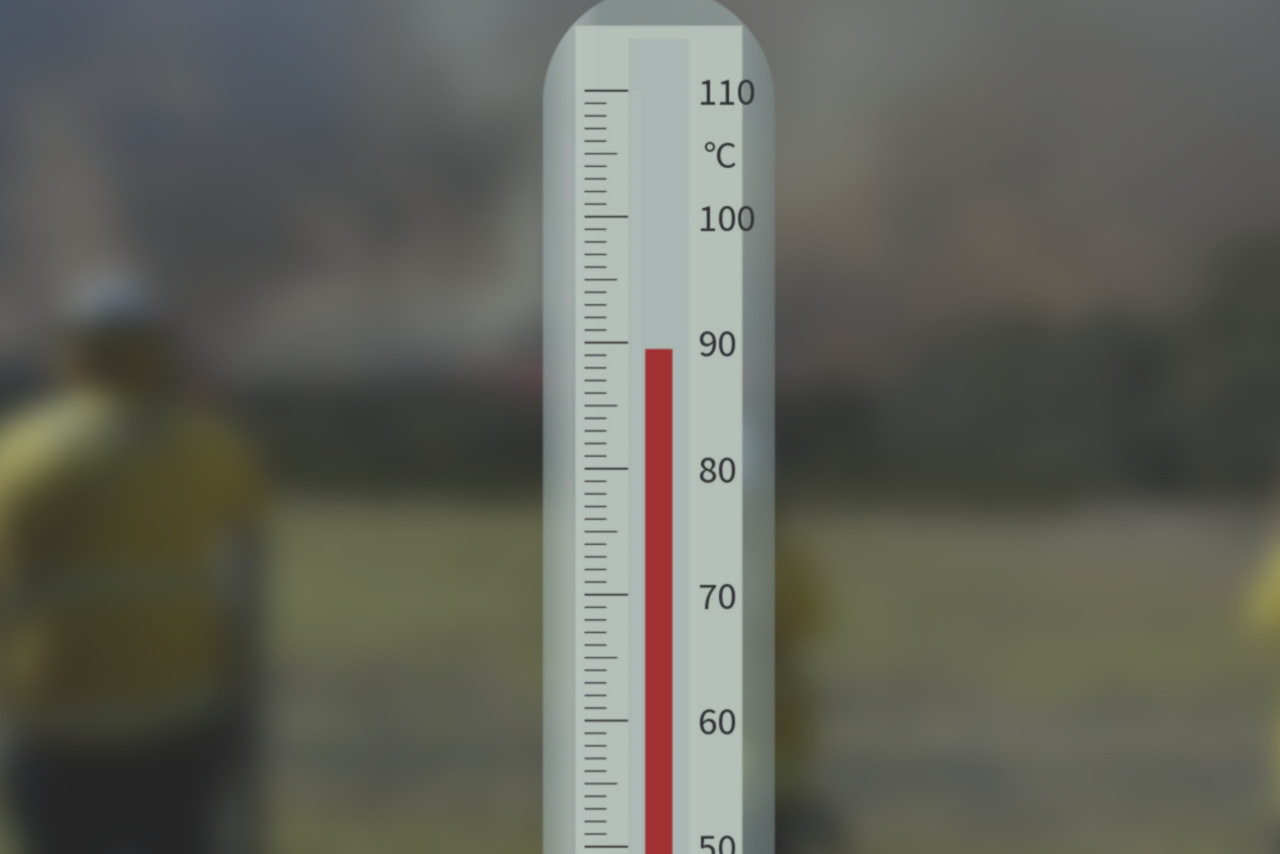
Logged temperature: {"value": 89.5, "unit": "°C"}
